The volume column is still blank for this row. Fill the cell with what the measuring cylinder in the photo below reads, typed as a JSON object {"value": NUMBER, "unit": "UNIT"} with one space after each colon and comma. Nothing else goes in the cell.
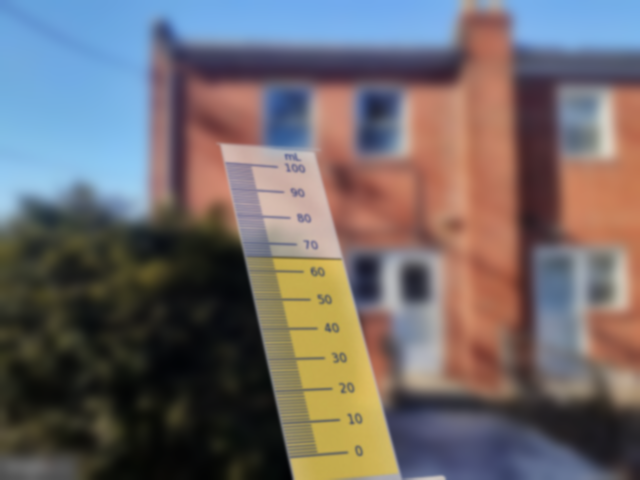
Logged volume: {"value": 65, "unit": "mL"}
